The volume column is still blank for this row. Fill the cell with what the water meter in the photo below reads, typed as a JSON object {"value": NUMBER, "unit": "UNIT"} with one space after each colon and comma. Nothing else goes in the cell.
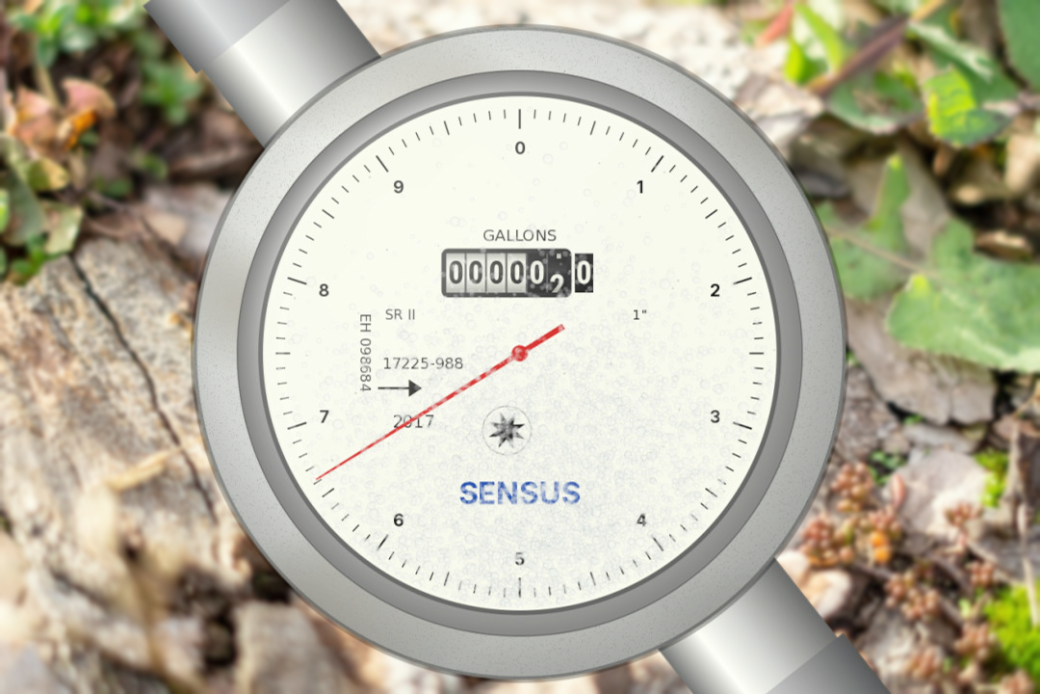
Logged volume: {"value": 16.6, "unit": "gal"}
